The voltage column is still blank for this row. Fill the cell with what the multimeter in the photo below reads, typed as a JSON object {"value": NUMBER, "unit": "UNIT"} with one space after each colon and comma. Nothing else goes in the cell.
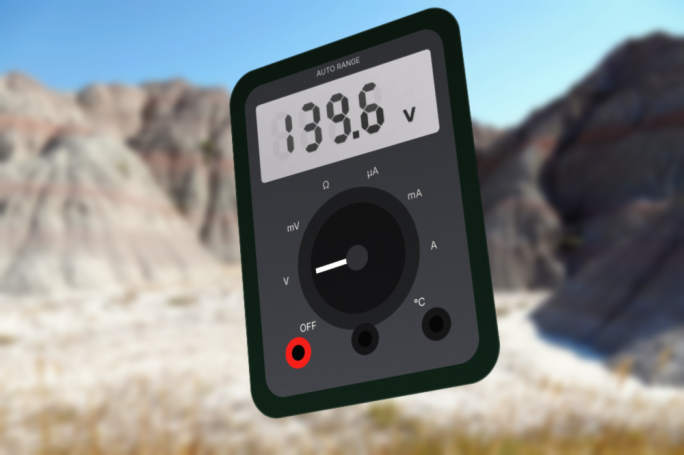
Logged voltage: {"value": 139.6, "unit": "V"}
